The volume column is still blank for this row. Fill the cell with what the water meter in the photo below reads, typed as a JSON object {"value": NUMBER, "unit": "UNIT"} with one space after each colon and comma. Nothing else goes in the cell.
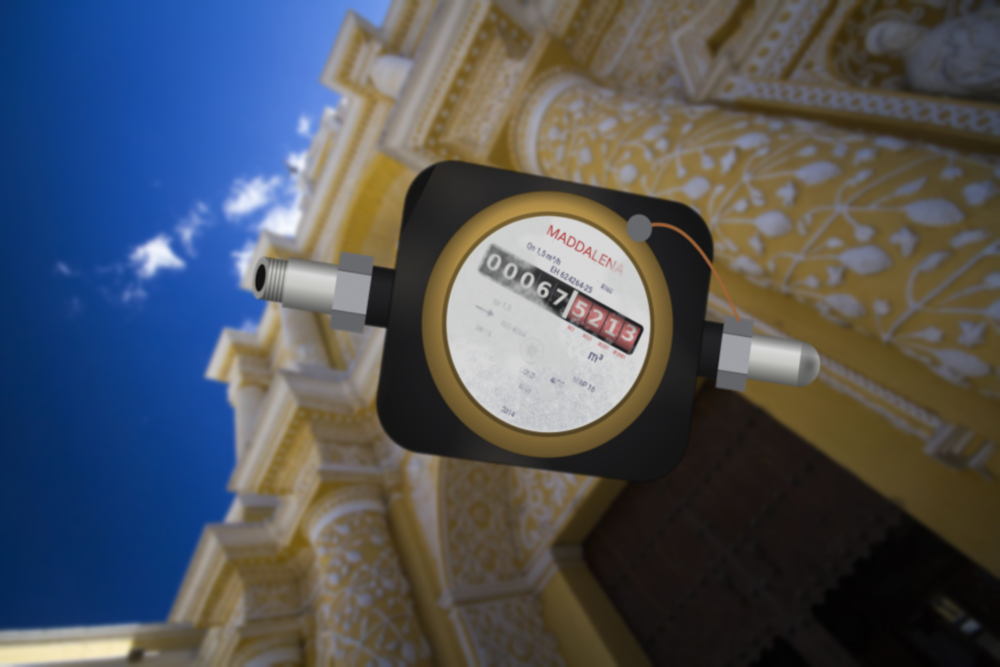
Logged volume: {"value": 67.5213, "unit": "m³"}
